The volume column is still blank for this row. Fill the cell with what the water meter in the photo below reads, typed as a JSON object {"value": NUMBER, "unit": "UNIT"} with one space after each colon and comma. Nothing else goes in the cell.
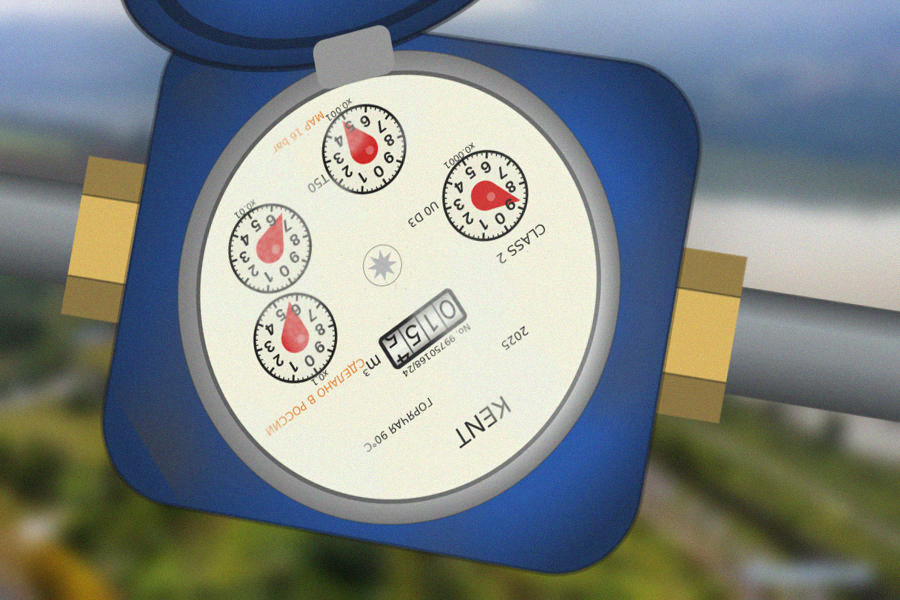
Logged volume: {"value": 154.5648, "unit": "m³"}
